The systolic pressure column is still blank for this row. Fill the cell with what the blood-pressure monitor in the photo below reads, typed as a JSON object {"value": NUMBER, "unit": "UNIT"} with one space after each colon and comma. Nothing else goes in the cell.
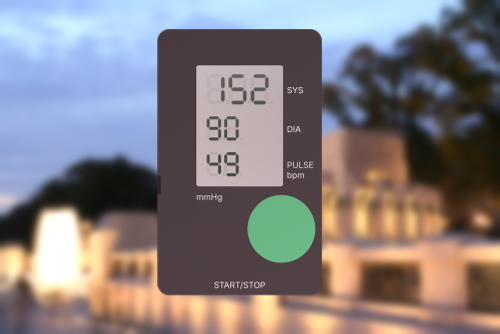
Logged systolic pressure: {"value": 152, "unit": "mmHg"}
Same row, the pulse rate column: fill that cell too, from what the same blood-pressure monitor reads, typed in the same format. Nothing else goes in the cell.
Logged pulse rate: {"value": 49, "unit": "bpm"}
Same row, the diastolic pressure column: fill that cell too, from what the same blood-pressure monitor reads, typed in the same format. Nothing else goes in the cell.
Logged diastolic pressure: {"value": 90, "unit": "mmHg"}
